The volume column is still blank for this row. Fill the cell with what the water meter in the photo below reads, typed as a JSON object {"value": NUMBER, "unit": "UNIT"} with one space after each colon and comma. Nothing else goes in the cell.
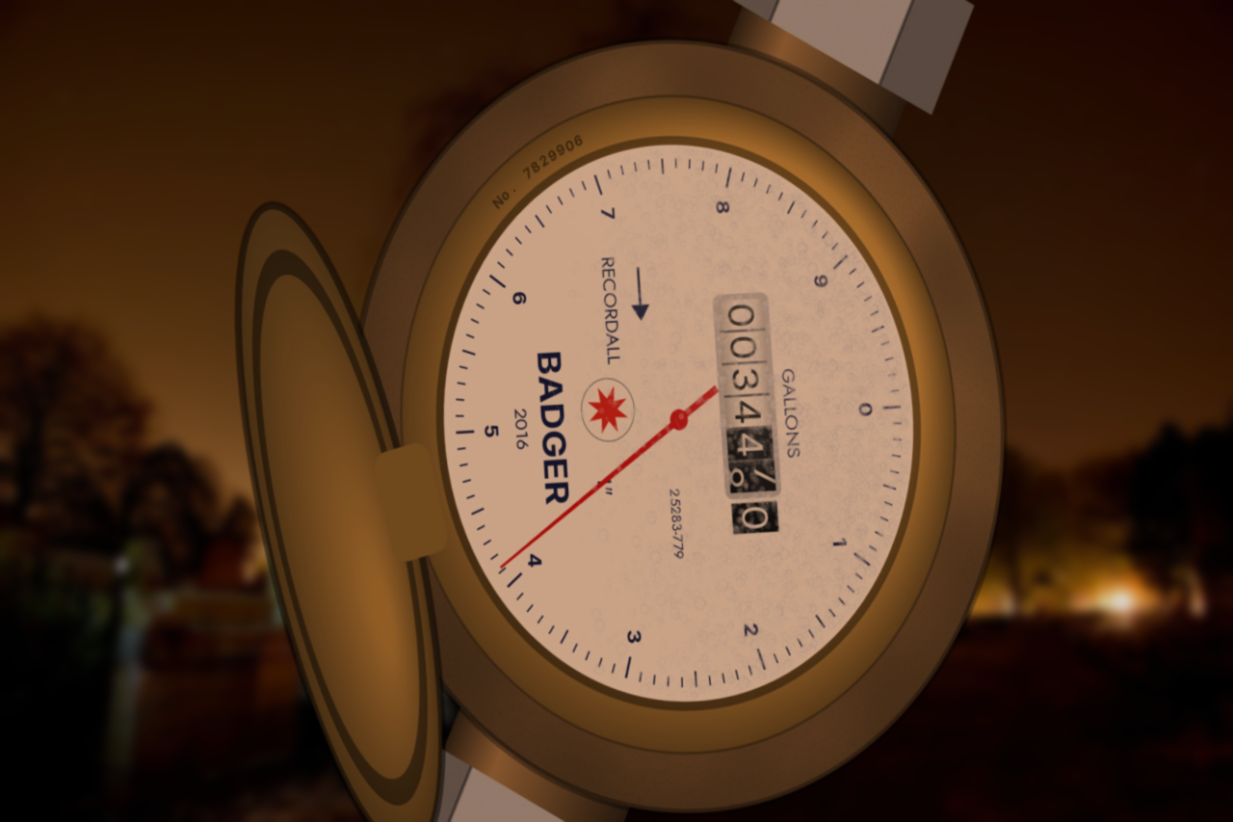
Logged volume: {"value": 34474.1, "unit": "gal"}
